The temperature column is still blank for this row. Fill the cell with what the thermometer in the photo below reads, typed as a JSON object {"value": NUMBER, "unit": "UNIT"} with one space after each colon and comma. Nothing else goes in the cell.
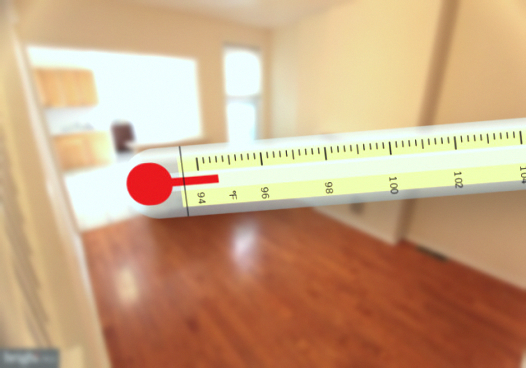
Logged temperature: {"value": 94.6, "unit": "°F"}
